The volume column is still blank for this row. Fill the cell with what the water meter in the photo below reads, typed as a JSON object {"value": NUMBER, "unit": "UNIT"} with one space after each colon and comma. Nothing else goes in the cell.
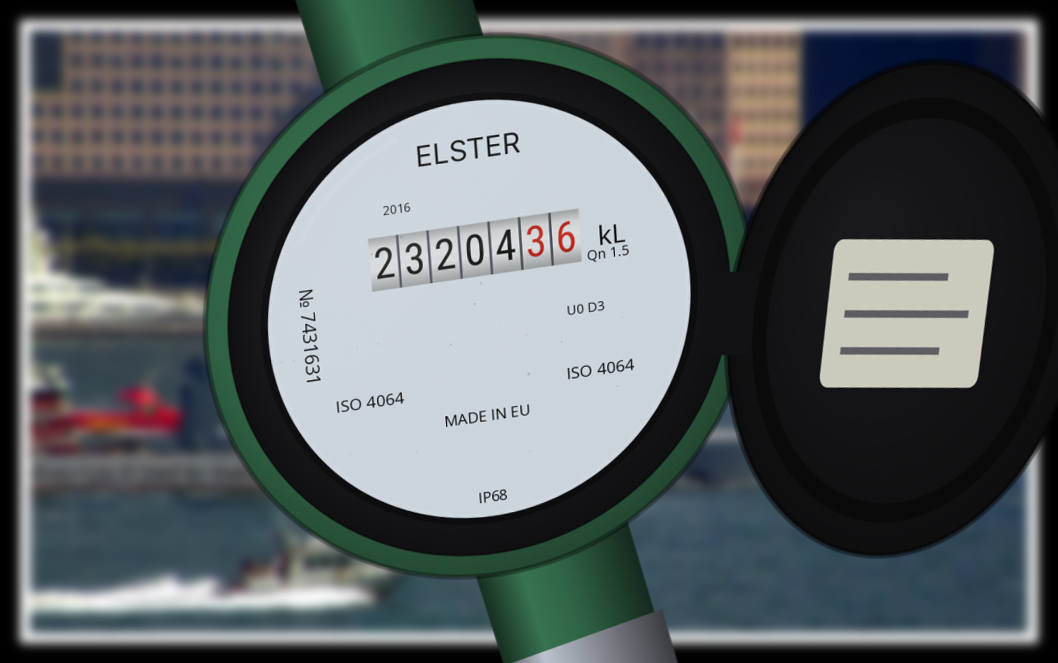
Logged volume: {"value": 23204.36, "unit": "kL"}
